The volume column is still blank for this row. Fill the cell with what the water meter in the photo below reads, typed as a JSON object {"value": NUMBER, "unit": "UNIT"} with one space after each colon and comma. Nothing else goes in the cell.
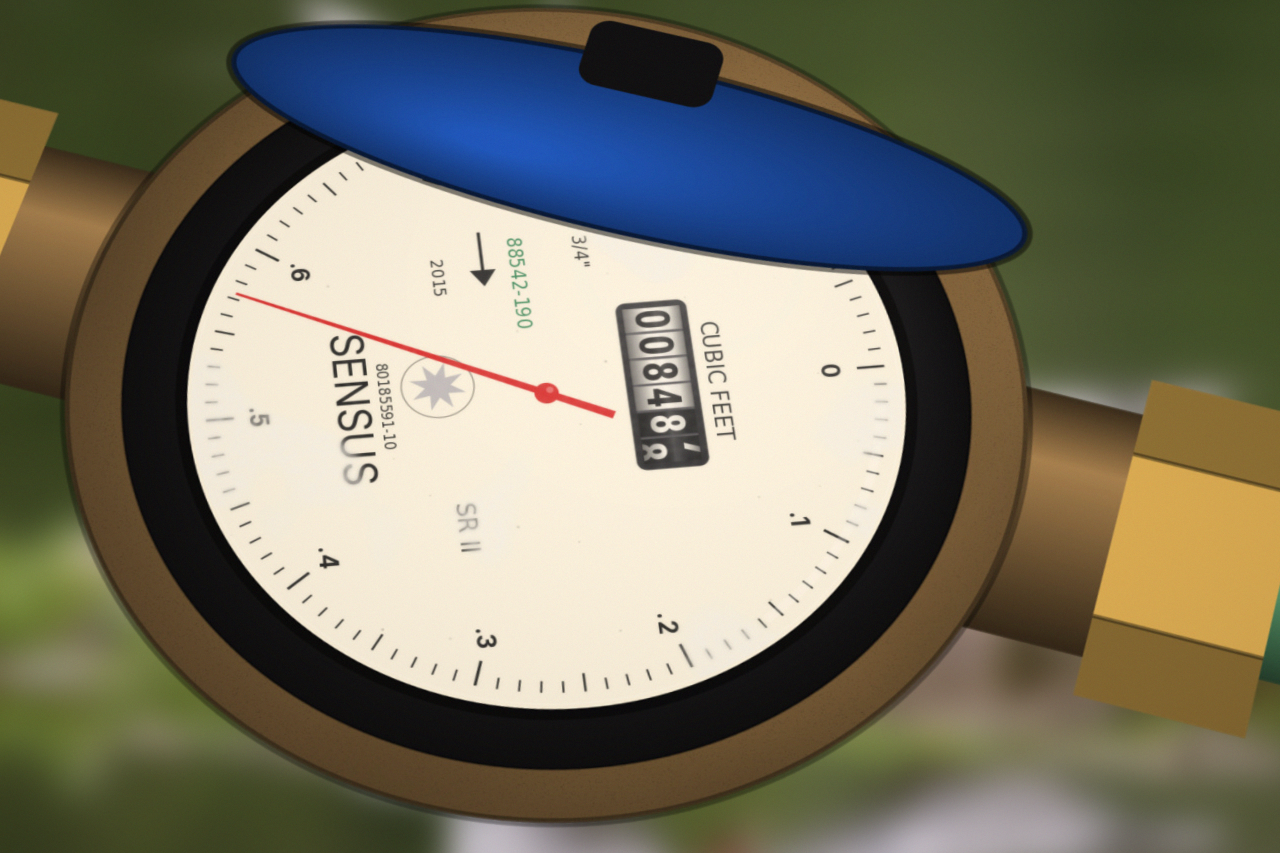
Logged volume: {"value": 8487.57, "unit": "ft³"}
